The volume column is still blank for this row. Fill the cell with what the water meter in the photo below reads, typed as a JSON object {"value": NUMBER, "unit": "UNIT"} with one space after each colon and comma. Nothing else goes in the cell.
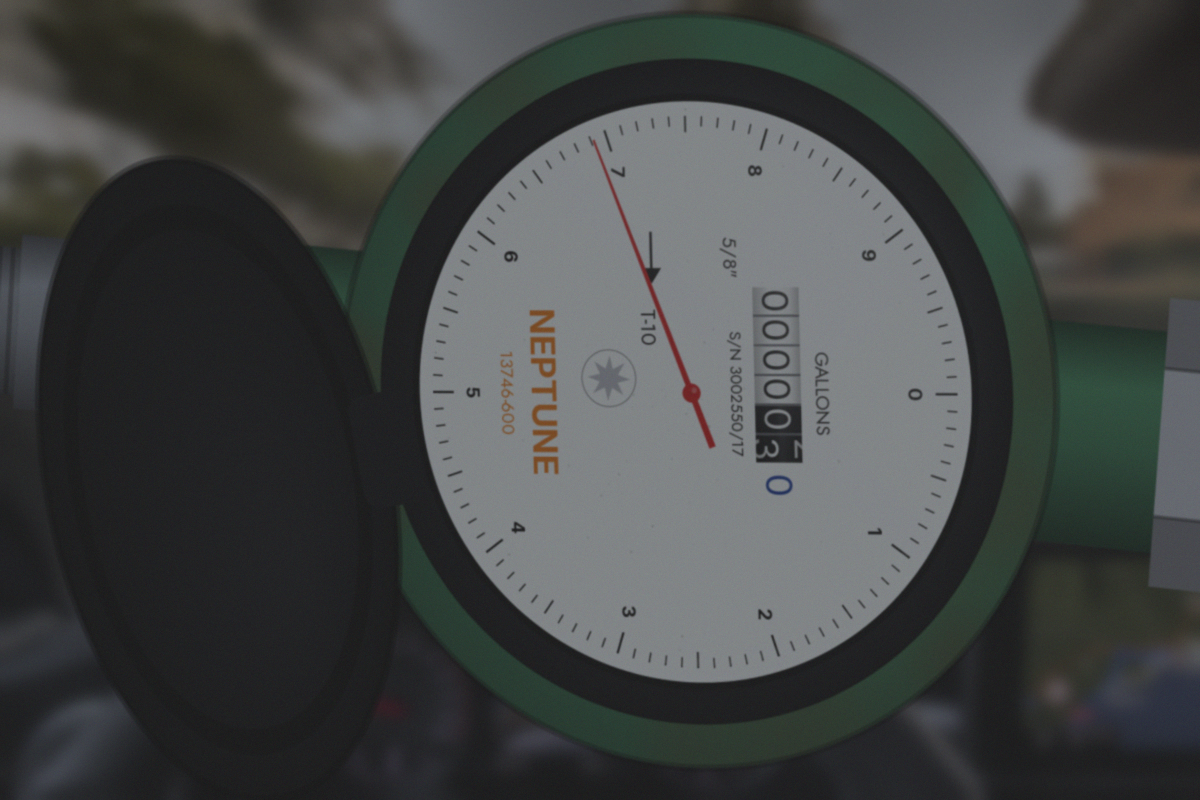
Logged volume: {"value": 26.9, "unit": "gal"}
